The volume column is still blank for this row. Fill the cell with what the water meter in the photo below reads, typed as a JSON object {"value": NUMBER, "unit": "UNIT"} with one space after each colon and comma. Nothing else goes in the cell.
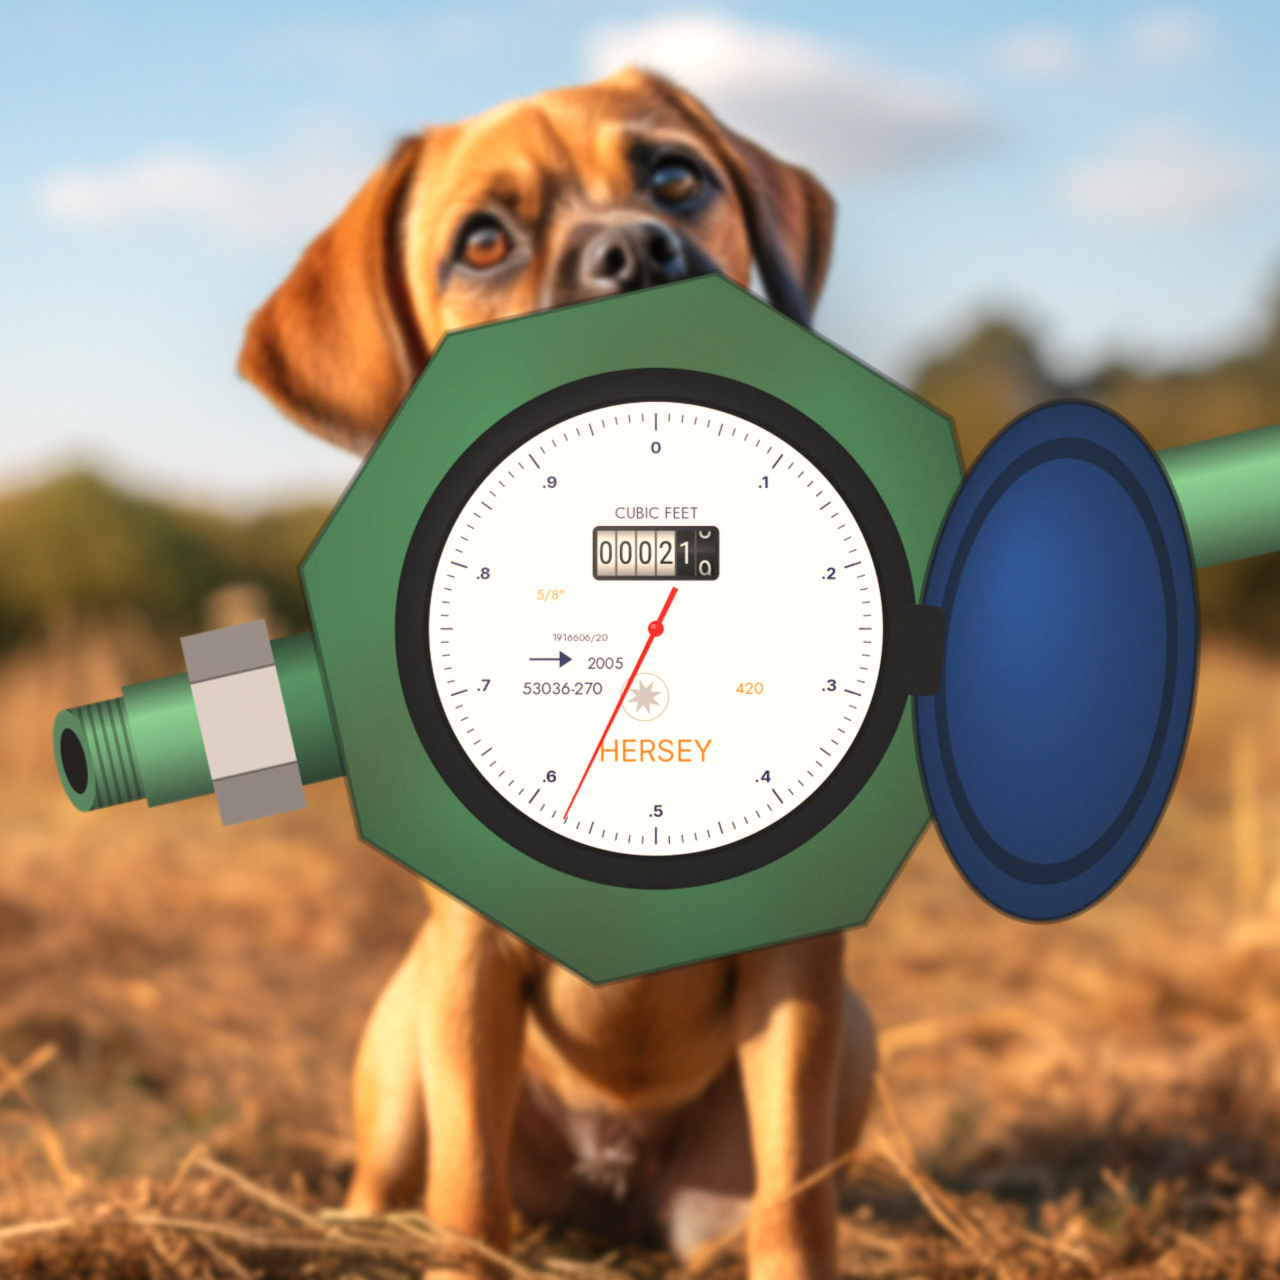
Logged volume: {"value": 218.57, "unit": "ft³"}
